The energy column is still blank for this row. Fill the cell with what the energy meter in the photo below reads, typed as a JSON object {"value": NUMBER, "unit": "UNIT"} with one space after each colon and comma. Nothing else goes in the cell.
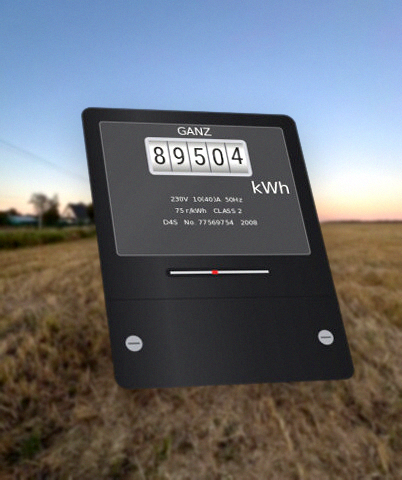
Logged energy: {"value": 89504, "unit": "kWh"}
